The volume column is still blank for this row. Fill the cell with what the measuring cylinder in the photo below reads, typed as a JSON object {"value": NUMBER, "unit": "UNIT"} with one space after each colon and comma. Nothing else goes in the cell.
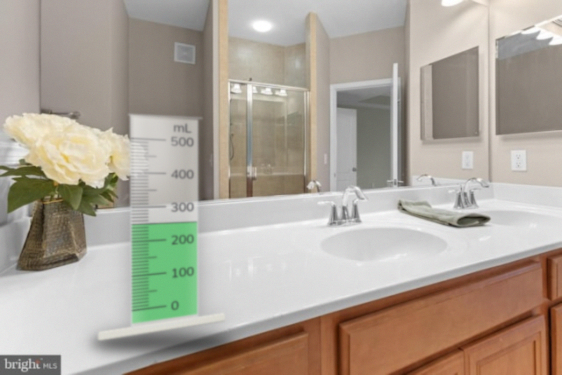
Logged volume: {"value": 250, "unit": "mL"}
